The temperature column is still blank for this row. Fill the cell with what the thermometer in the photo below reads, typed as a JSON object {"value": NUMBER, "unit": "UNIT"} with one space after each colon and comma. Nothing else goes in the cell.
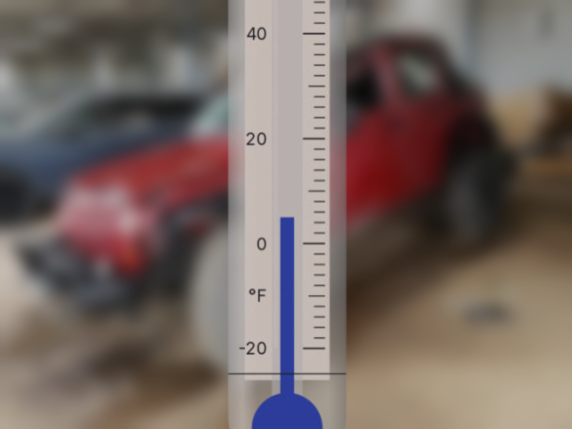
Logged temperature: {"value": 5, "unit": "°F"}
